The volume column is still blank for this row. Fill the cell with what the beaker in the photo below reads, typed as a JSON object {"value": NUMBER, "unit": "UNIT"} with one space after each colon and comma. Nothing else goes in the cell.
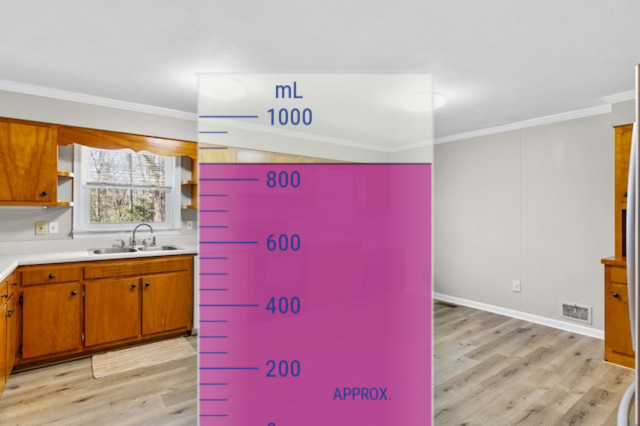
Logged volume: {"value": 850, "unit": "mL"}
